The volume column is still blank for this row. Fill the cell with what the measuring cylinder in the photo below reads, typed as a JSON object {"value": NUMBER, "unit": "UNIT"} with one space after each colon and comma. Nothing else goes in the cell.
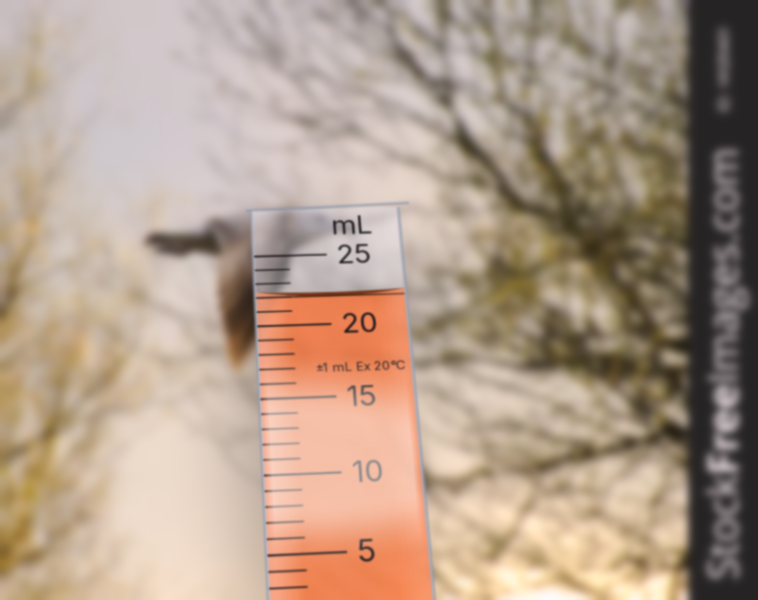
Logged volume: {"value": 22, "unit": "mL"}
